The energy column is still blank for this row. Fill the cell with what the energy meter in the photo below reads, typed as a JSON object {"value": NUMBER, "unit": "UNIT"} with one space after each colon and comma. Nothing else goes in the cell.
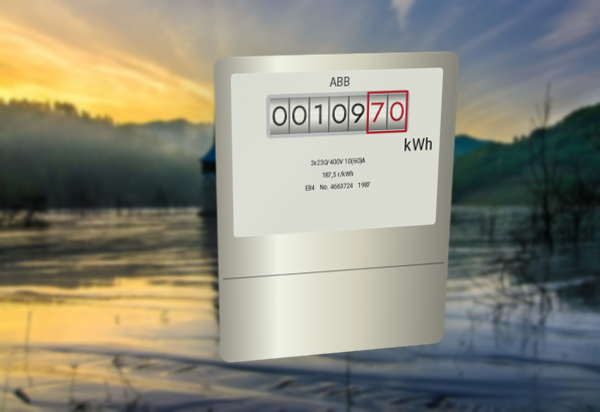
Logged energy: {"value": 109.70, "unit": "kWh"}
